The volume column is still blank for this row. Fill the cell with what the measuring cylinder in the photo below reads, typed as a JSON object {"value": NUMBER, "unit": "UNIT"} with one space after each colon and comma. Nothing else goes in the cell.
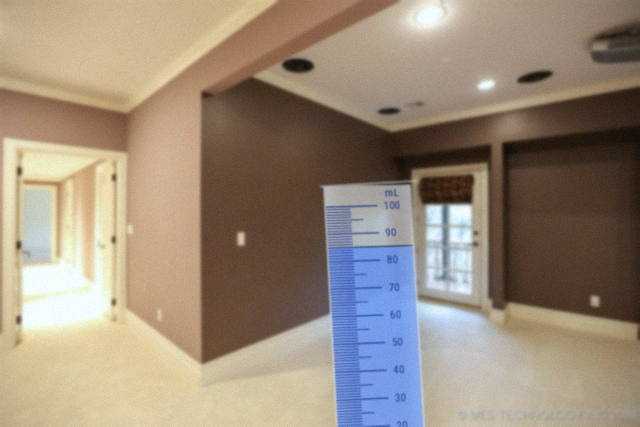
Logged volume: {"value": 85, "unit": "mL"}
